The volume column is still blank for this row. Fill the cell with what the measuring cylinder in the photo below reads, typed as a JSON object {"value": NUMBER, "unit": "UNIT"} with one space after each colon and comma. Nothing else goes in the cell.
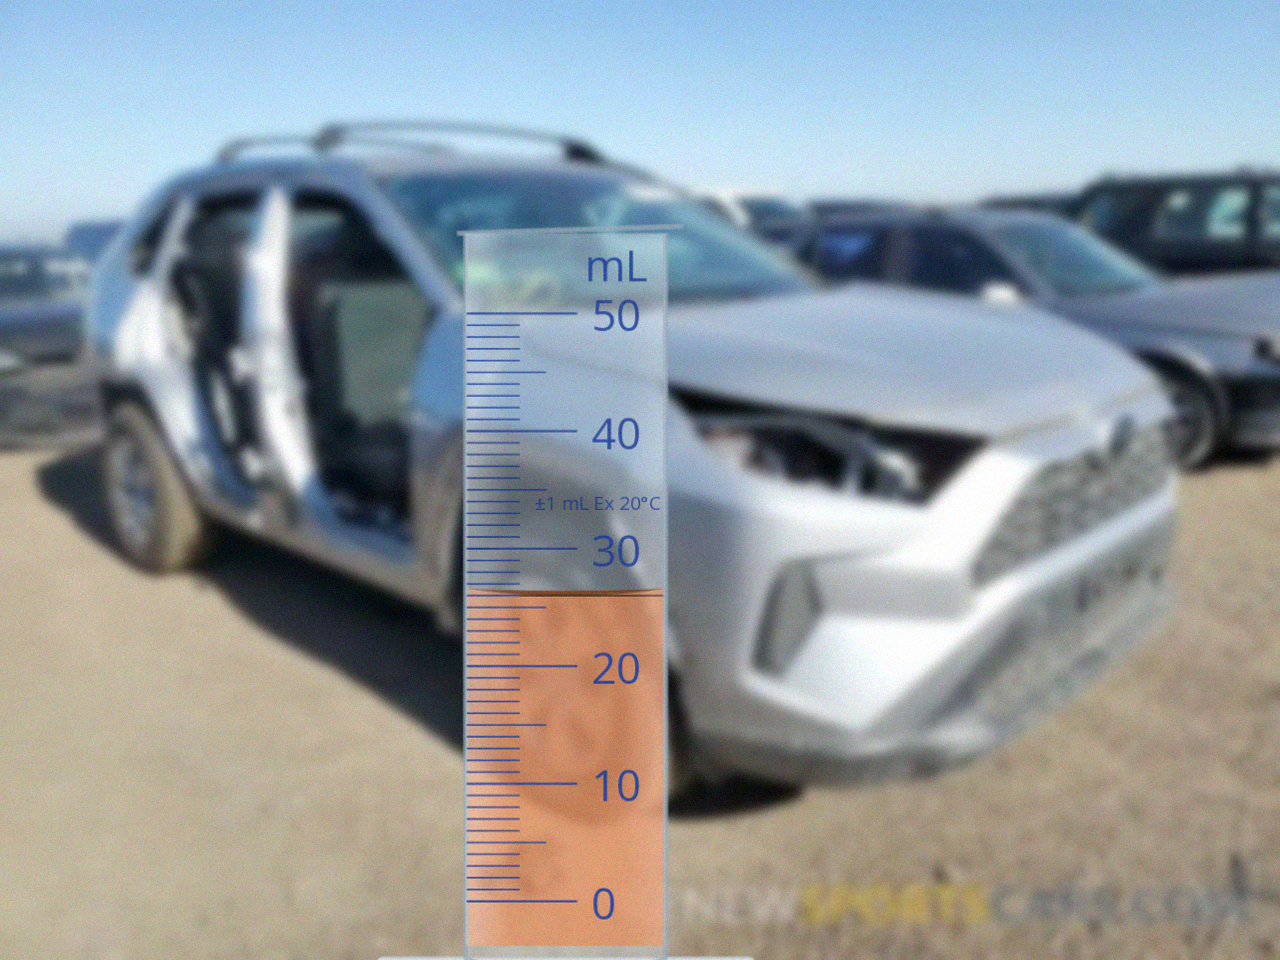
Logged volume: {"value": 26, "unit": "mL"}
